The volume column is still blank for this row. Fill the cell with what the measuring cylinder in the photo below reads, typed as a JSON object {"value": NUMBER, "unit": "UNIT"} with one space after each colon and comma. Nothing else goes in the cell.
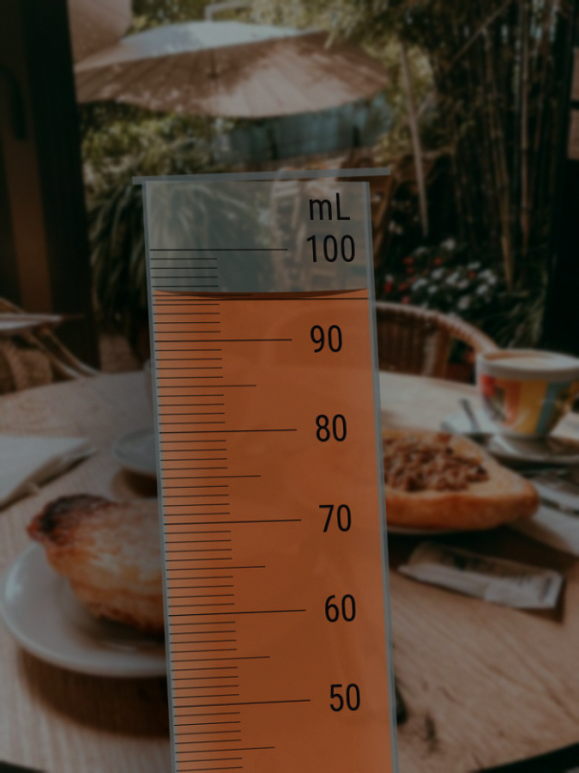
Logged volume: {"value": 94.5, "unit": "mL"}
